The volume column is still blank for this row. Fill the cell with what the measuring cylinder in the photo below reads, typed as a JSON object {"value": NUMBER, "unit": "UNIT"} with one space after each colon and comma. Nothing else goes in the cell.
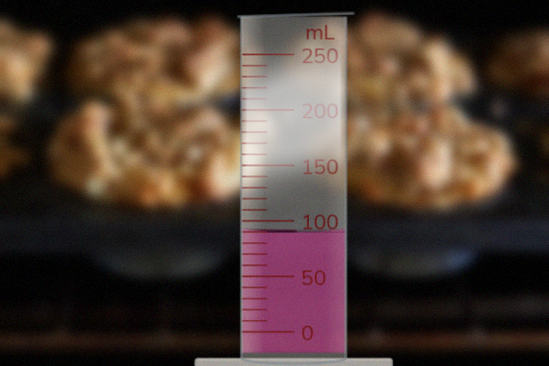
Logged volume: {"value": 90, "unit": "mL"}
